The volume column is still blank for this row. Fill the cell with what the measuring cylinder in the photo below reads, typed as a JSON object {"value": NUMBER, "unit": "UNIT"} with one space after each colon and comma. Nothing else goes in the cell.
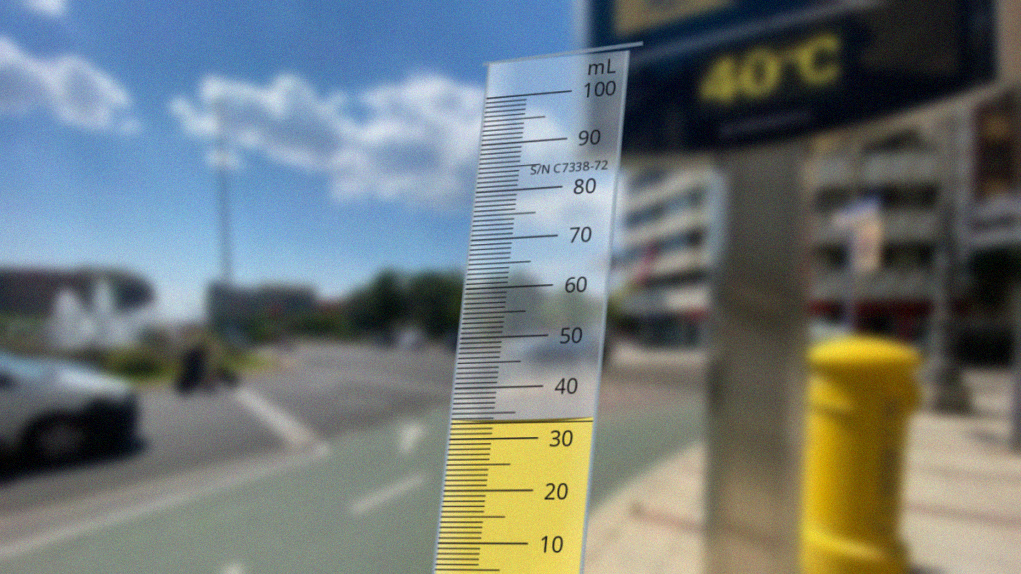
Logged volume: {"value": 33, "unit": "mL"}
